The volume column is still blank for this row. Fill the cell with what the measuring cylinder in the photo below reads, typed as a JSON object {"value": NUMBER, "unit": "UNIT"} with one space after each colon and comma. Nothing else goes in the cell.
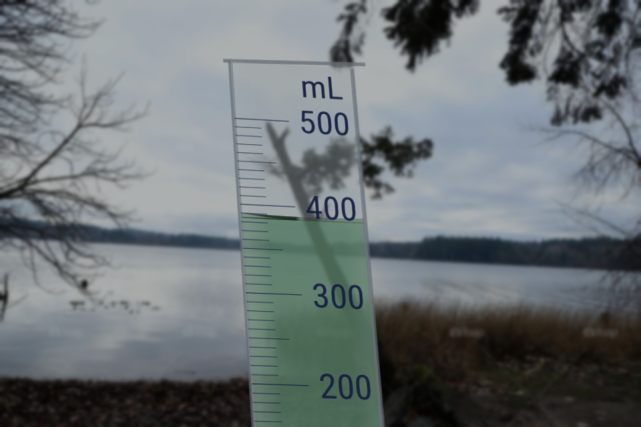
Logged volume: {"value": 385, "unit": "mL"}
